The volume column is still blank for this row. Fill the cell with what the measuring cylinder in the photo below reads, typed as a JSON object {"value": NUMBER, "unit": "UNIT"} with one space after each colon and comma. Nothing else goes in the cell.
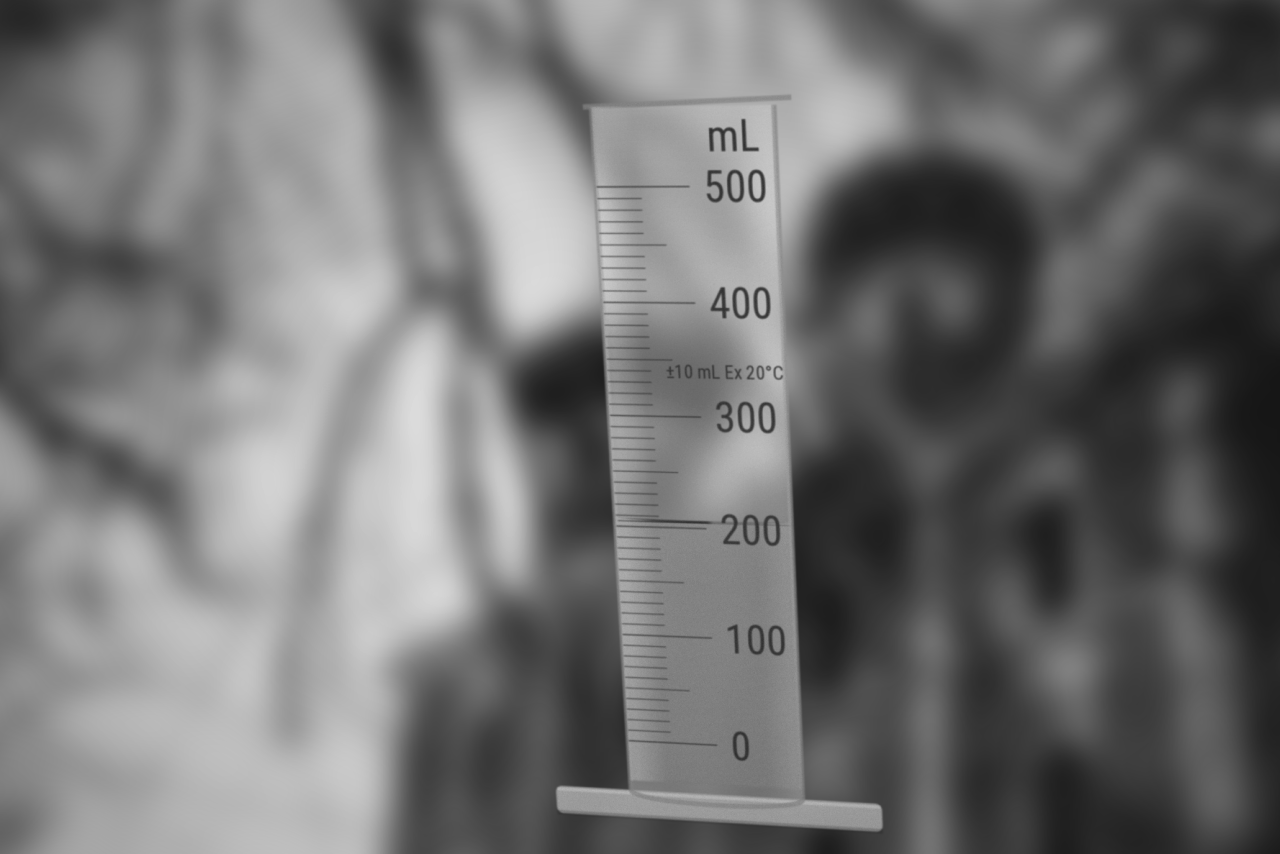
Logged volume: {"value": 205, "unit": "mL"}
